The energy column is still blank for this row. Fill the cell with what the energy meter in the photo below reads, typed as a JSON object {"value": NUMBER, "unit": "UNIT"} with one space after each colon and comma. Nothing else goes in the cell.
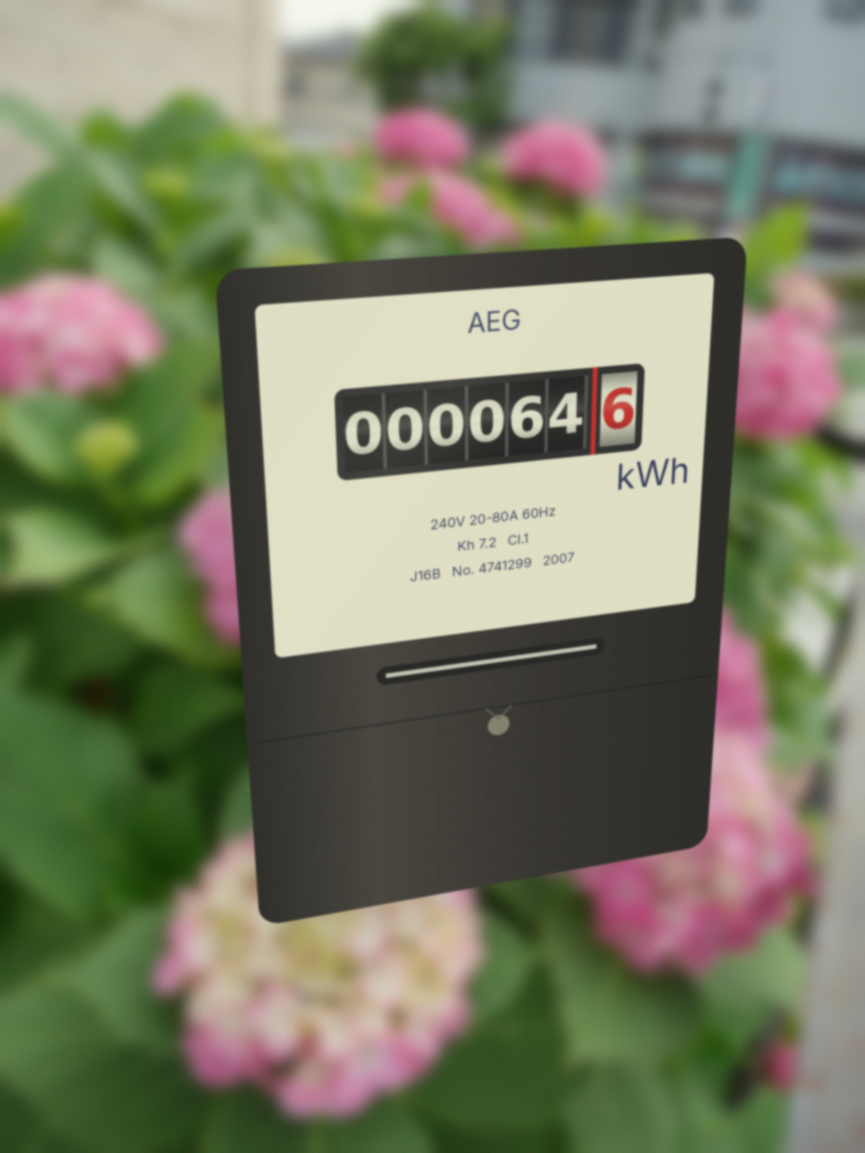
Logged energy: {"value": 64.6, "unit": "kWh"}
